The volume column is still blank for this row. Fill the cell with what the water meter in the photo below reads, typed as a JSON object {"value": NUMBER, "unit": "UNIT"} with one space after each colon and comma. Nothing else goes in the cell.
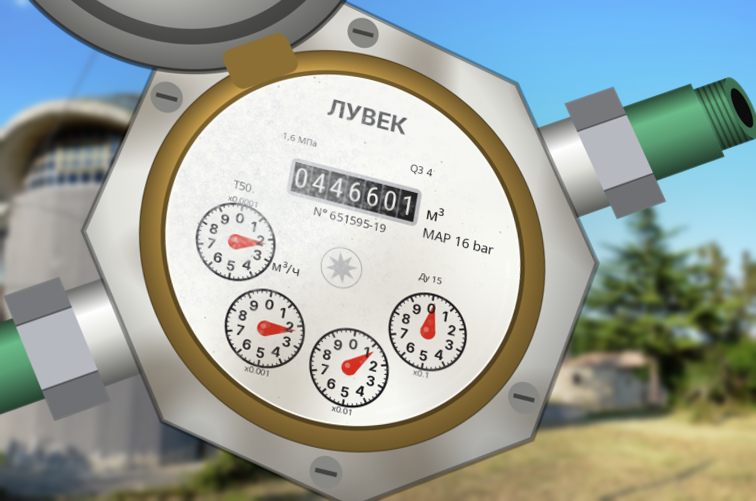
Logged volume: {"value": 446601.0122, "unit": "m³"}
